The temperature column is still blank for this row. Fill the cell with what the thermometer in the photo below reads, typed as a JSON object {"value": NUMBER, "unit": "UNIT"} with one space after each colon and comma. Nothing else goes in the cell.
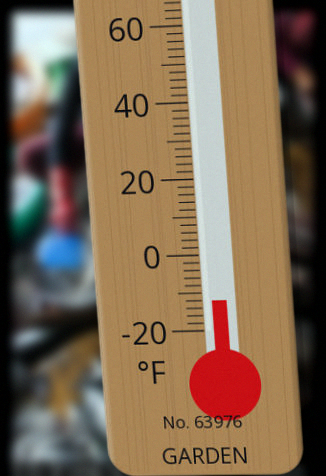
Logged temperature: {"value": -12, "unit": "°F"}
